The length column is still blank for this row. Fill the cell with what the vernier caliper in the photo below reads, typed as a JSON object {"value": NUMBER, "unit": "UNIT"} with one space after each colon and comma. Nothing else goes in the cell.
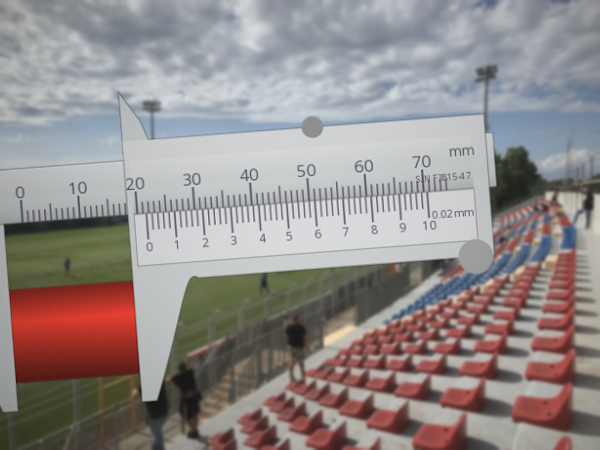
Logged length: {"value": 21.6, "unit": "mm"}
